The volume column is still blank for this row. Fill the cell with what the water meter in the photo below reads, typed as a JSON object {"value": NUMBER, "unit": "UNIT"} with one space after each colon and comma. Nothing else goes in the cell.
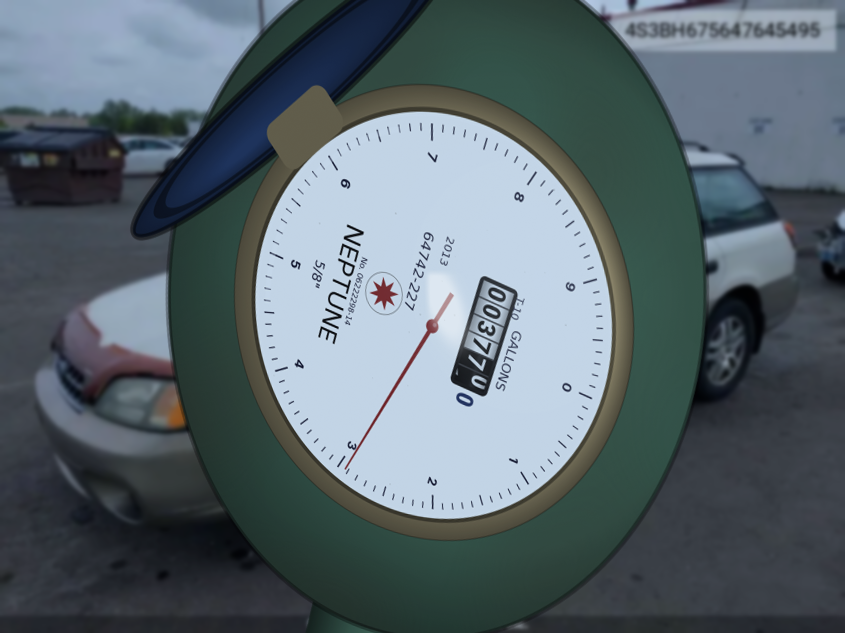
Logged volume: {"value": 37702.9, "unit": "gal"}
